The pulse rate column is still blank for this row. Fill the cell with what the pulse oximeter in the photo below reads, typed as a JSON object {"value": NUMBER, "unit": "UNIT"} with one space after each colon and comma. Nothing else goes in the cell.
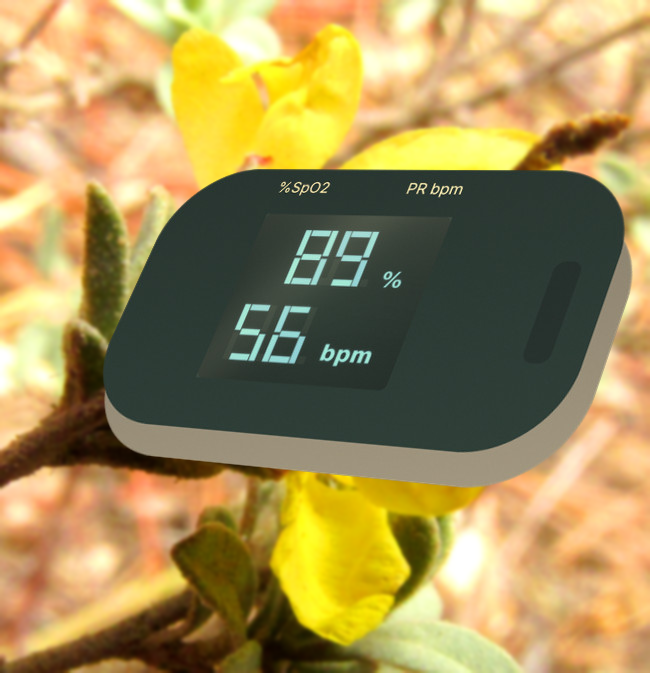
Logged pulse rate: {"value": 56, "unit": "bpm"}
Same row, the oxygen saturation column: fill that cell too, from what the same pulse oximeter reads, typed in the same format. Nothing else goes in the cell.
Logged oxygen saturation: {"value": 89, "unit": "%"}
